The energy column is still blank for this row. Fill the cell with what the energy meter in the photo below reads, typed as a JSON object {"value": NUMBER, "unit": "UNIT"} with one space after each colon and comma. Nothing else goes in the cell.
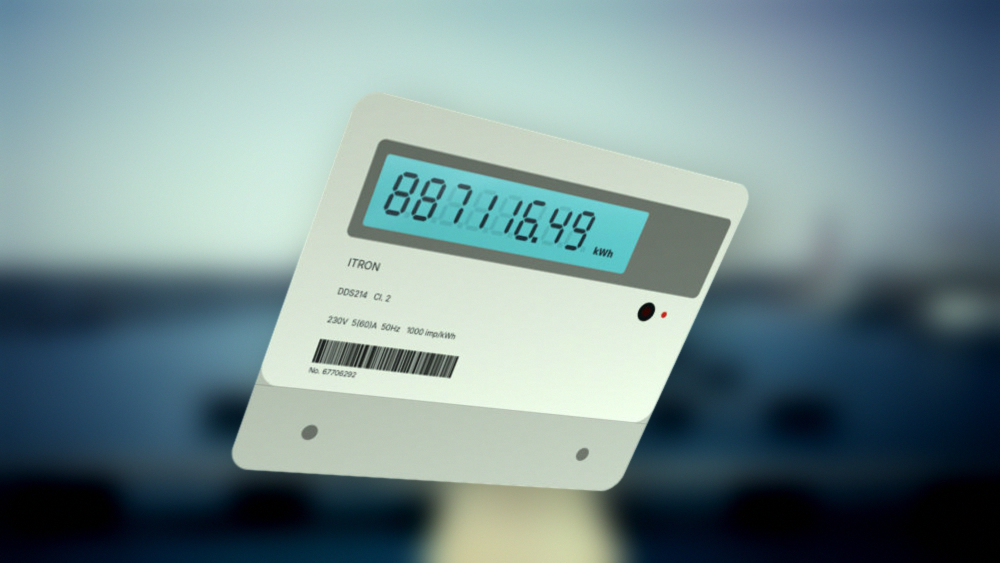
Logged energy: {"value": 887116.49, "unit": "kWh"}
